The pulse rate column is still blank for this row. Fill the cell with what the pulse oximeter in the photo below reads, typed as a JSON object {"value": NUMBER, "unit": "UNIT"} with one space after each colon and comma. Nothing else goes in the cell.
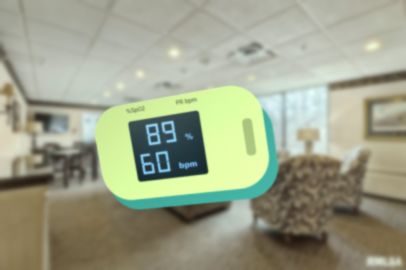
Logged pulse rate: {"value": 60, "unit": "bpm"}
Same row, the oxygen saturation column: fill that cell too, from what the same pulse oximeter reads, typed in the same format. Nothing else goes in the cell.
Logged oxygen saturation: {"value": 89, "unit": "%"}
